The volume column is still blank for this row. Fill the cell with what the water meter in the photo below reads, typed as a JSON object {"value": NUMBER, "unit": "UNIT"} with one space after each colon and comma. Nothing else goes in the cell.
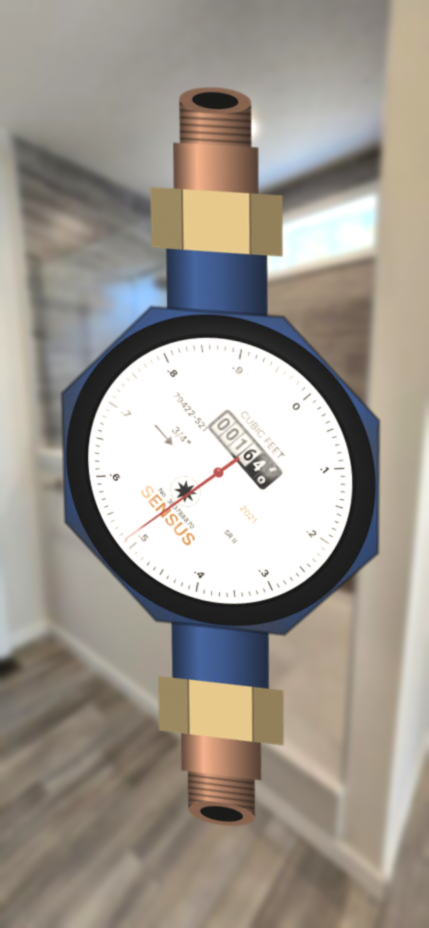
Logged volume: {"value": 1647.51, "unit": "ft³"}
